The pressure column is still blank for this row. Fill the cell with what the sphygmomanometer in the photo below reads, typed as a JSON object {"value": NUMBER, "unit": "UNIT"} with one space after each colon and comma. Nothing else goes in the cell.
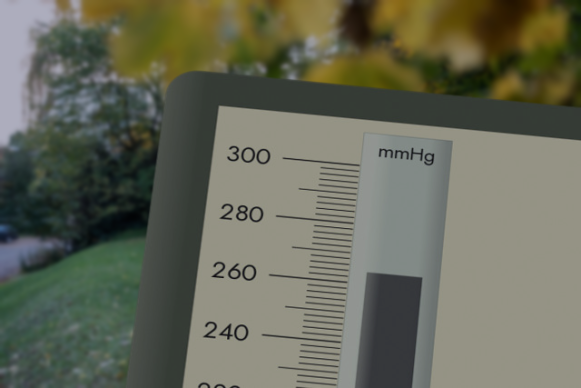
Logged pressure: {"value": 264, "unit": "mmHg"}
